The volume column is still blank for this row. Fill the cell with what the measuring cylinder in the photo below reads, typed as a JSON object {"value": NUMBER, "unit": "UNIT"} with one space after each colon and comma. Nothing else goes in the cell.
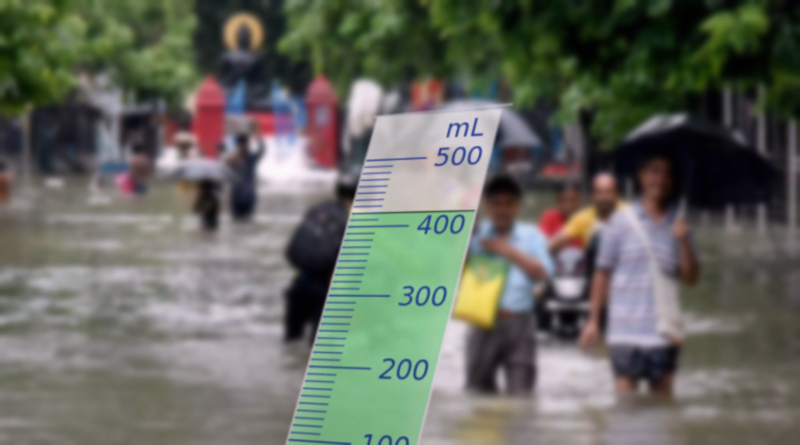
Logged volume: {"value": 420, "unit": "mL"}
